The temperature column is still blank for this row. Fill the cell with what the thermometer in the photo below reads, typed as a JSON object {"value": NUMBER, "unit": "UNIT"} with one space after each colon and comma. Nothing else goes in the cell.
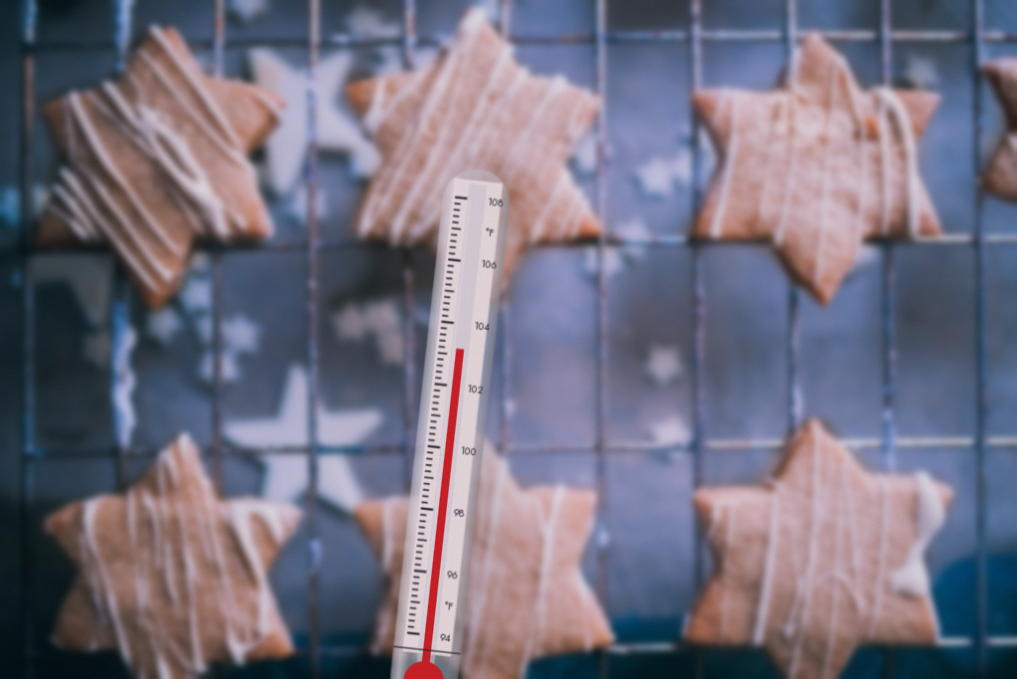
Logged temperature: {"value": 103.2, "unit": "°F"}
